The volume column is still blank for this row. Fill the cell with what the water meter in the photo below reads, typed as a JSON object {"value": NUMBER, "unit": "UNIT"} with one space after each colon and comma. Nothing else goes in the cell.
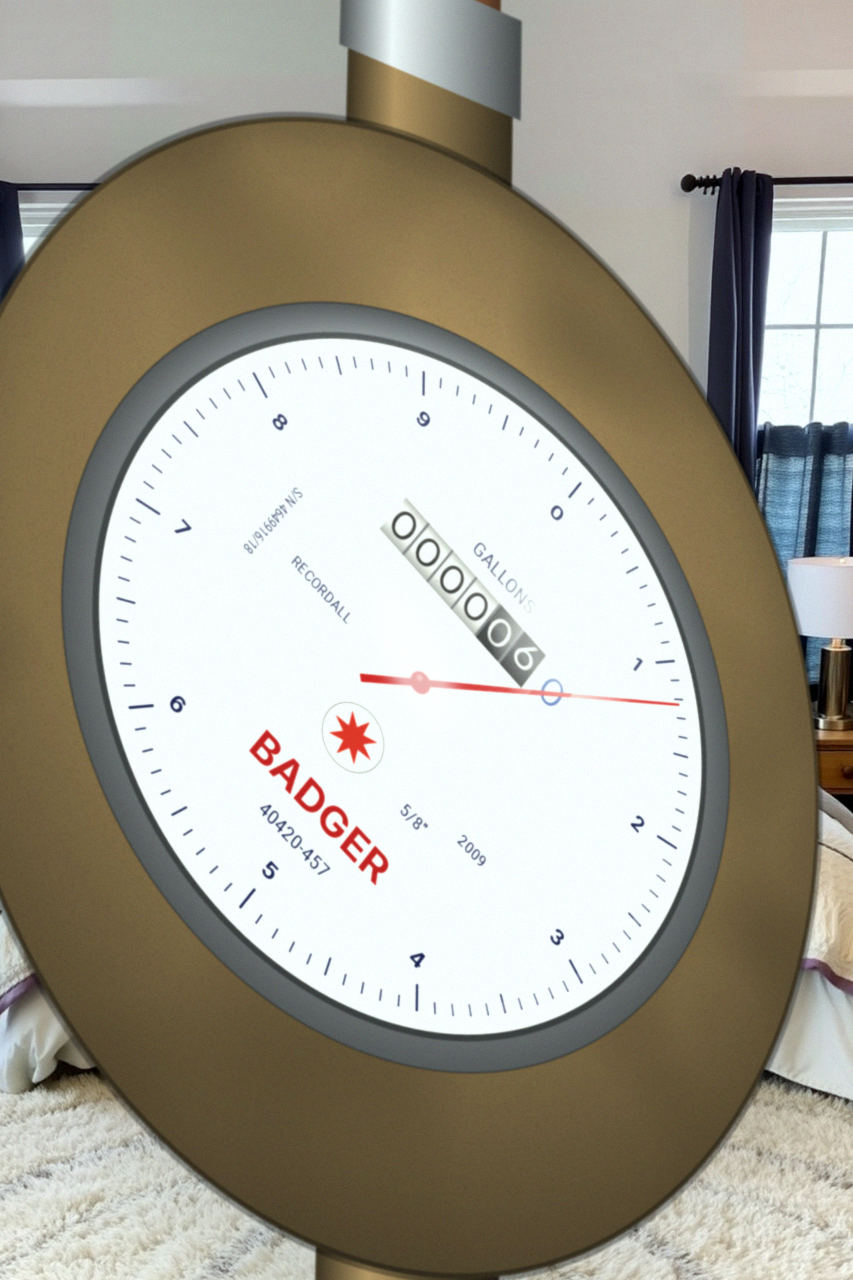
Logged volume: {"value": 61.2, "unit": "gal"}
